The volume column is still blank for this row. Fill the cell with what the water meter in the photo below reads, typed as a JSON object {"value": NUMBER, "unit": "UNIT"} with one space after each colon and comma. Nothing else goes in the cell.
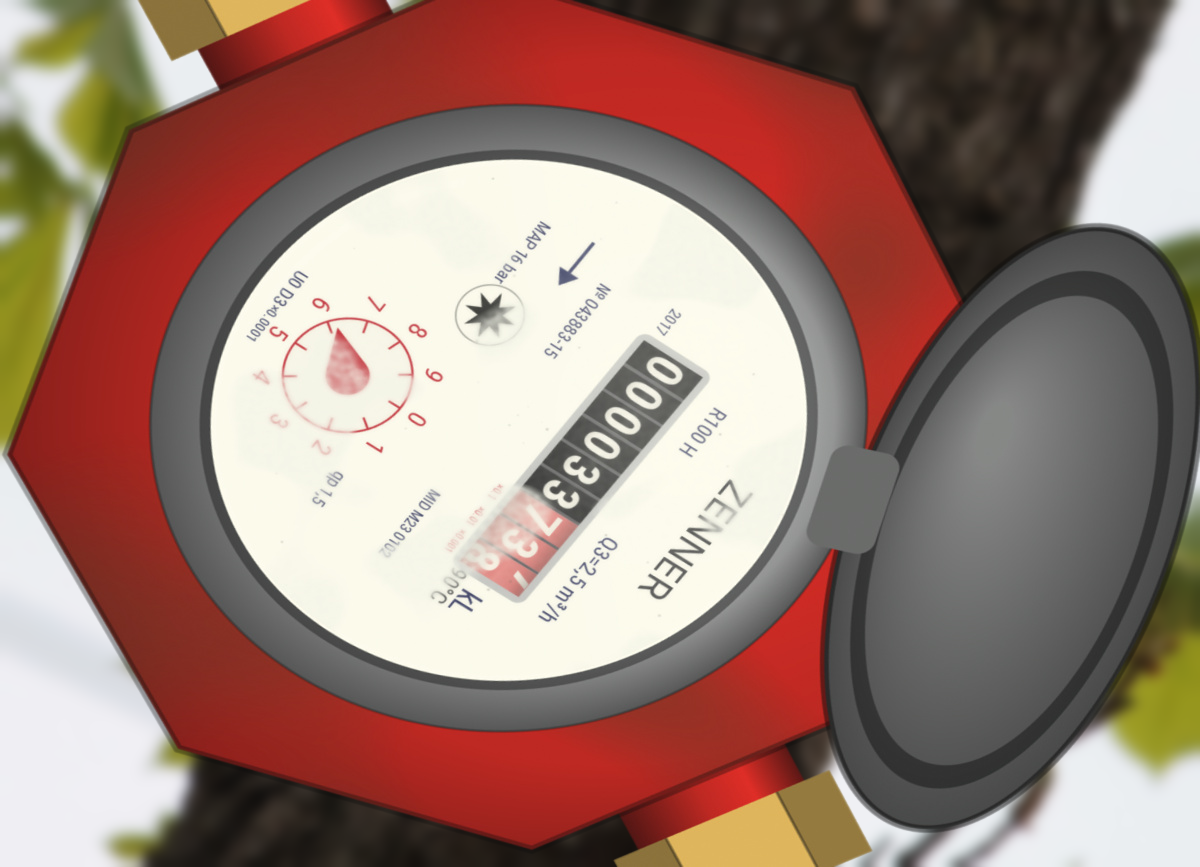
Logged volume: {"value": 33.7376, "unit": "kL"}
